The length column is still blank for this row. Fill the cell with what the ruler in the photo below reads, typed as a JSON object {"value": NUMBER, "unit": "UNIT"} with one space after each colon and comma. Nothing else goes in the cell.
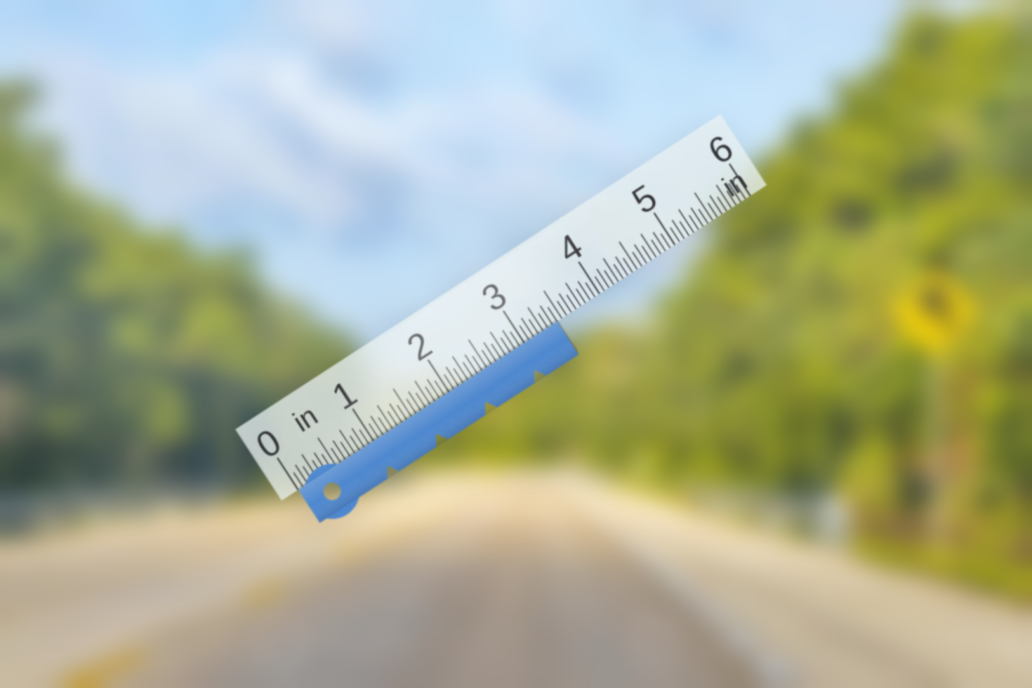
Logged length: {"value": 3.4375, "unit": "in"}
